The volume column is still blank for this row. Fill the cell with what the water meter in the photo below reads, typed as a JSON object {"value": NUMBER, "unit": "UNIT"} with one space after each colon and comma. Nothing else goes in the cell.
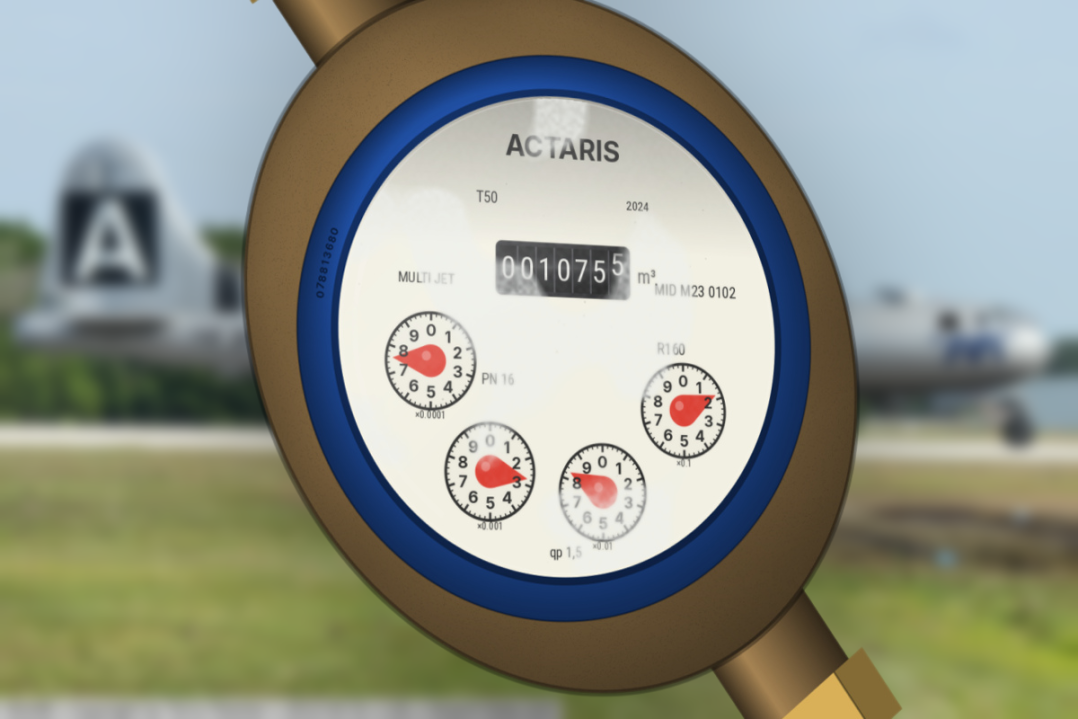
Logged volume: {"value": 10755.1827, "unit": "m³"}
